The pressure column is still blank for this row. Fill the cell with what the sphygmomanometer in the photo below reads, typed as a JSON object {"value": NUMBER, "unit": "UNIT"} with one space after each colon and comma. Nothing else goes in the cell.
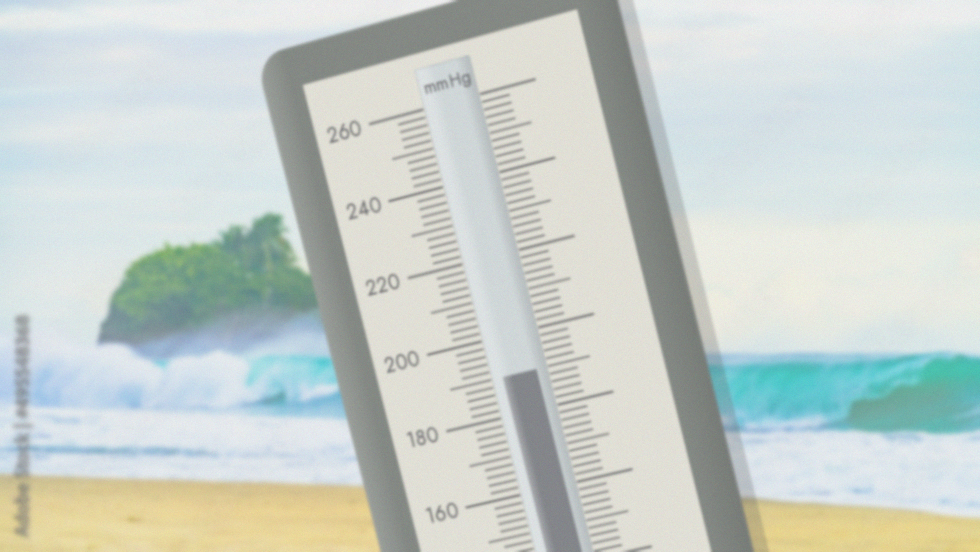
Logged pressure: {"value": 190, "unit": "mmHg"}
